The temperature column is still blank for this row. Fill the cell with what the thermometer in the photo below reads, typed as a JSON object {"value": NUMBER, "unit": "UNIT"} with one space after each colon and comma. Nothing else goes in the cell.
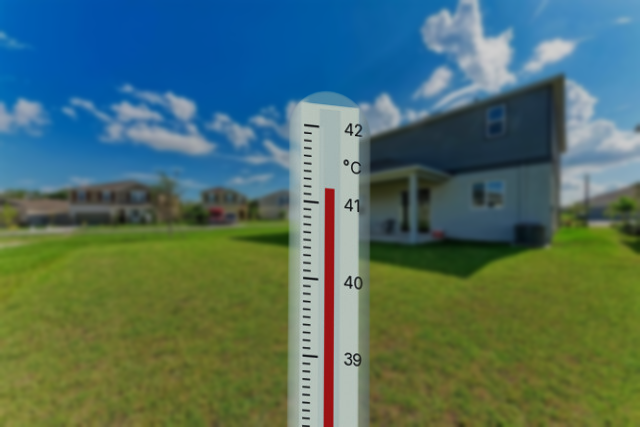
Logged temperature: {"value": 41.2, "unit": "°C"}
